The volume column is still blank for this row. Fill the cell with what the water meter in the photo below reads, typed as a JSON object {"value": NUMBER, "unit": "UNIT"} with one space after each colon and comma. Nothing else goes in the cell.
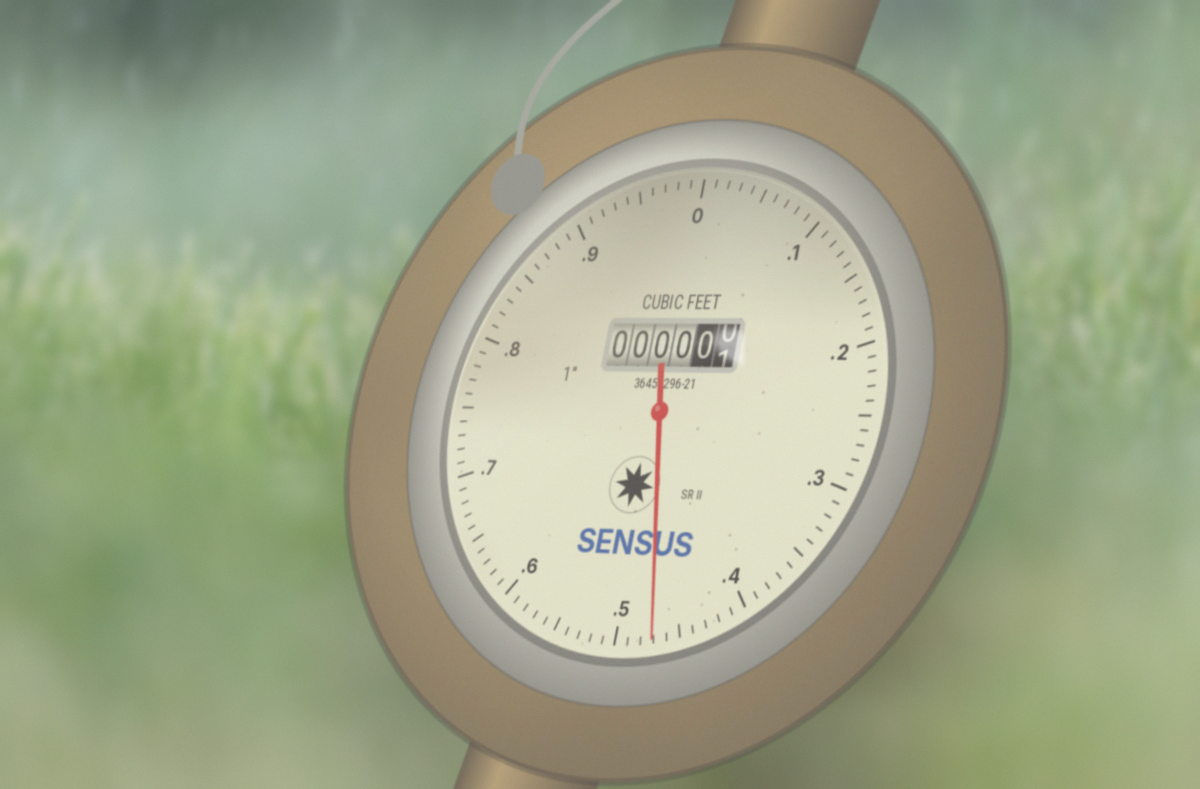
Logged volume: {"value": 0.47, "unit": "ft³"}
